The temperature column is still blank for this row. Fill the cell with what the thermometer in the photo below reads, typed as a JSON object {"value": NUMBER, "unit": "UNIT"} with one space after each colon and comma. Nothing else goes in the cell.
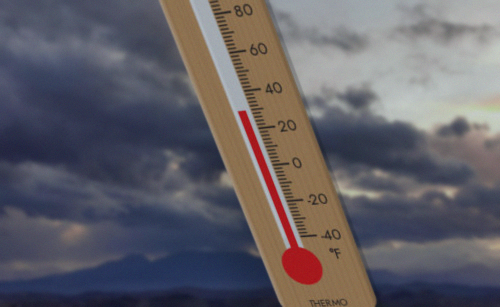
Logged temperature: {"value": 30, "unit": "°F"}
